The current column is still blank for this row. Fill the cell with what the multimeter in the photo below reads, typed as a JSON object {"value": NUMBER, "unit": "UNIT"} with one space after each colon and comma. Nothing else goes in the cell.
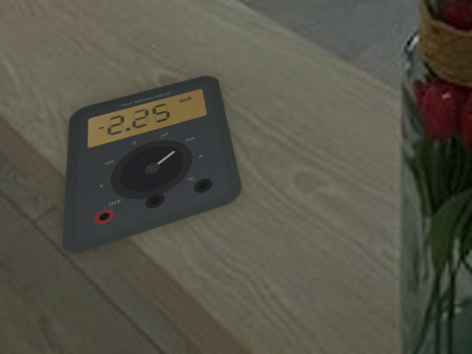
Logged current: {"value": -2.25, "unit": "mA"}
